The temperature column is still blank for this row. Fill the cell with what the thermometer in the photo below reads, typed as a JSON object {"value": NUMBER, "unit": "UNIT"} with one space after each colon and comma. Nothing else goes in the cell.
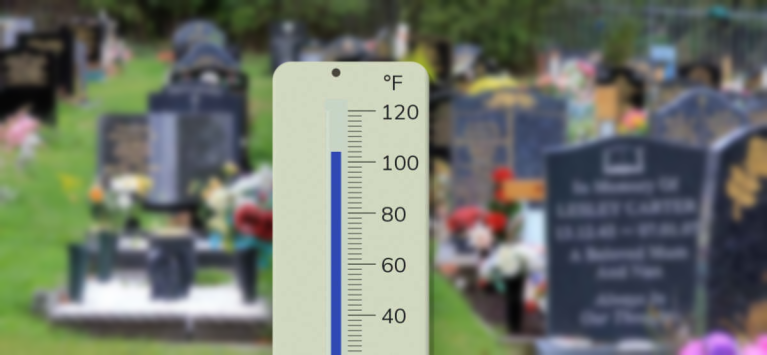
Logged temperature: {"value": 104, "unit": "°F"}
